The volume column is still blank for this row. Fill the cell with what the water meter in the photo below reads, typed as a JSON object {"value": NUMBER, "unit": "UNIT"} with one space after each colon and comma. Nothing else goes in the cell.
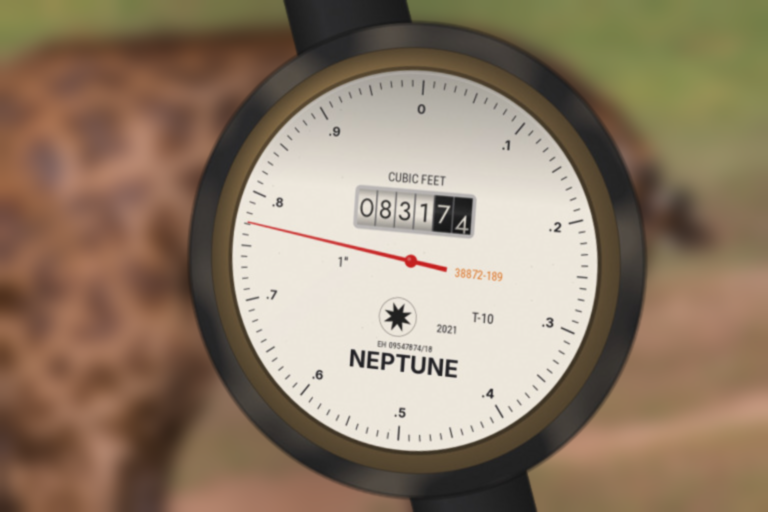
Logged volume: {"value": 83173.77, "unit": "ft³"}
